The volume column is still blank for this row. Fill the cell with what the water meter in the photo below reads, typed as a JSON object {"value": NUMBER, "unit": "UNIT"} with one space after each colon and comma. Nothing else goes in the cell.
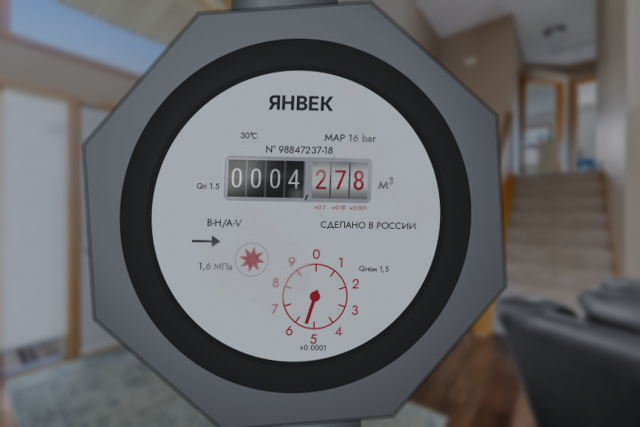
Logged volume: {"value": 4.2785, "unit": "m³"}
